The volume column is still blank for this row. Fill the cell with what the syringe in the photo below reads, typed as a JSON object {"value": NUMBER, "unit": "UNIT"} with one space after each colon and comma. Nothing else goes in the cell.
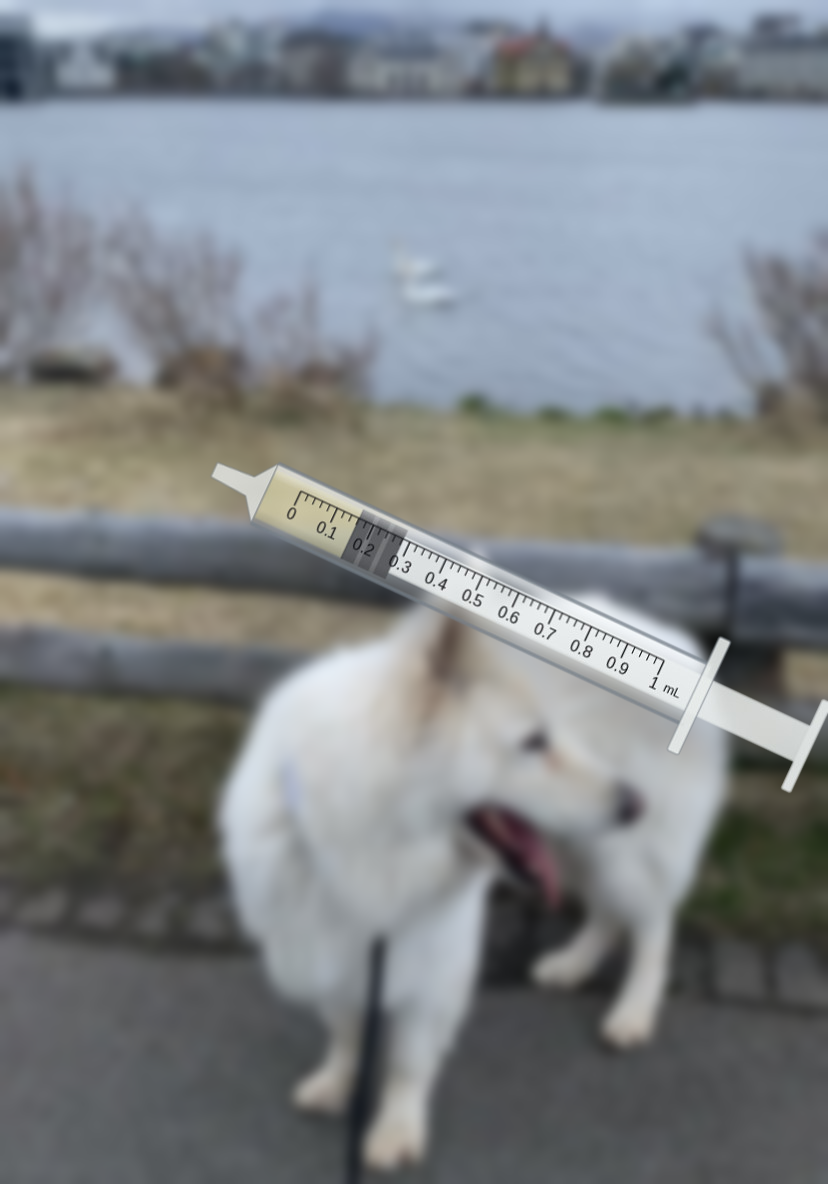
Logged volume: {"value": 0.16, "unit": "mL"}
